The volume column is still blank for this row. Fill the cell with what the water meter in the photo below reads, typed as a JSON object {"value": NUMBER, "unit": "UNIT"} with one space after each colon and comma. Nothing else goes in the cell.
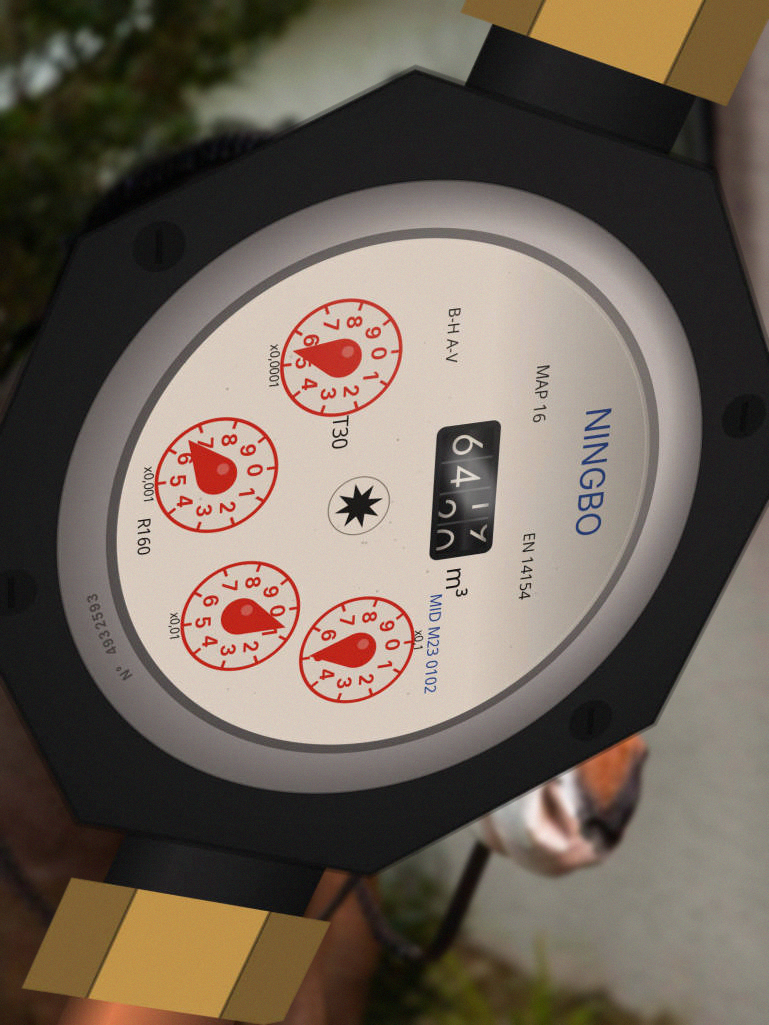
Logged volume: {"value": 6419.5065, "unit": "m³"}
